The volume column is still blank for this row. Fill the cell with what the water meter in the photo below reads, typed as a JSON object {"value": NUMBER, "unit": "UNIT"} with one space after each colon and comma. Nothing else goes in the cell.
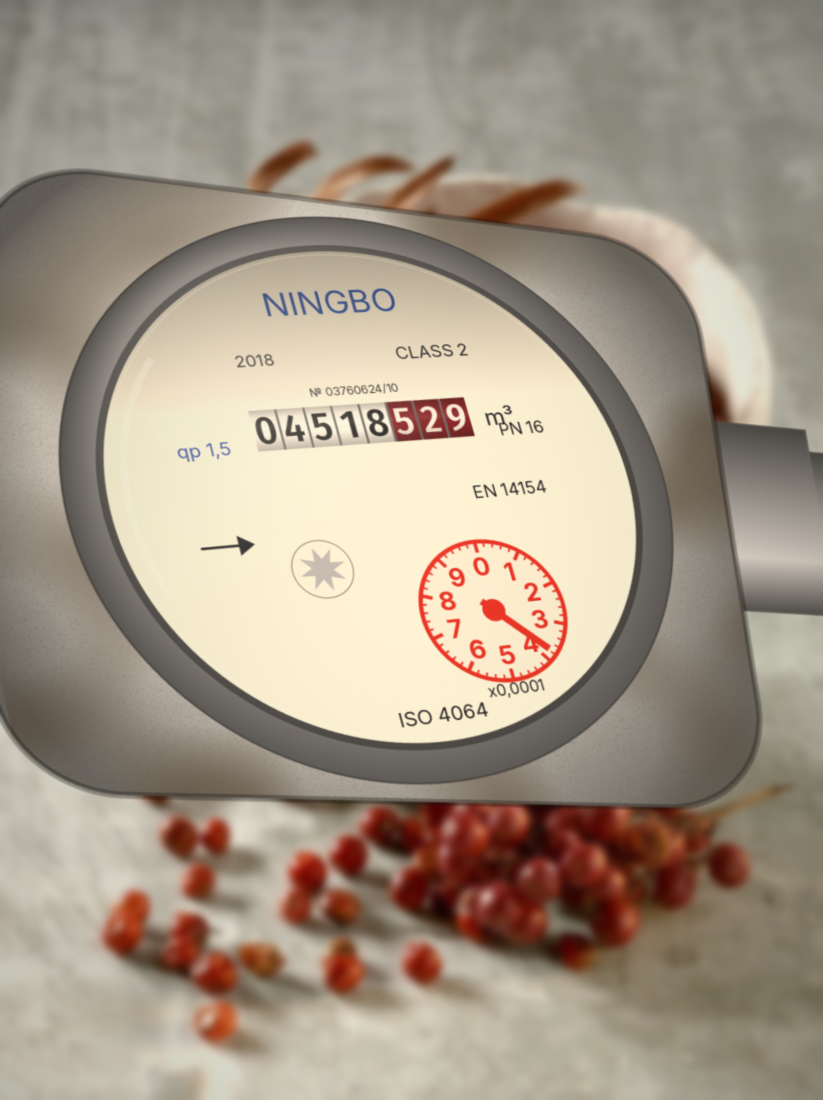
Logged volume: {"value": 4518.5293, "unit": "m³"}
